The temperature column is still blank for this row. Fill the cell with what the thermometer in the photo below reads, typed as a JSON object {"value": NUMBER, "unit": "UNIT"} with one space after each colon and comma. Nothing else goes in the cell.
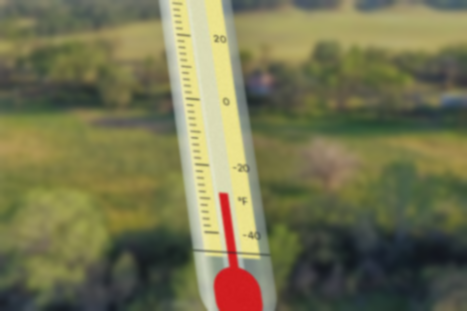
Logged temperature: {"value": -28, "unit": "°F"}
